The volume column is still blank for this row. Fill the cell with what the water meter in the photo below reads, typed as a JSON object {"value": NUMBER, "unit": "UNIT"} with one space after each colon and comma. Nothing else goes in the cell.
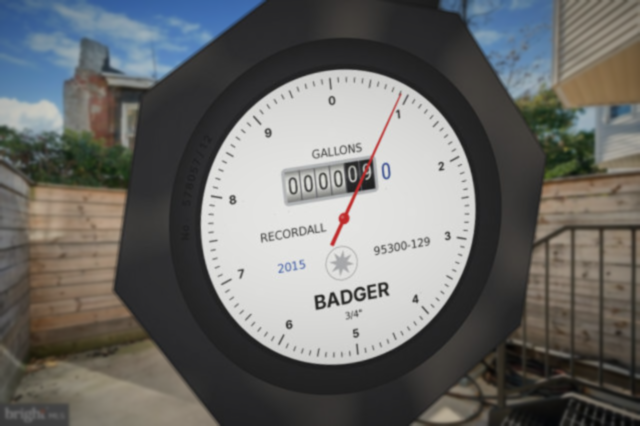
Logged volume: {"value": 90.9, "unit": "gal"}
